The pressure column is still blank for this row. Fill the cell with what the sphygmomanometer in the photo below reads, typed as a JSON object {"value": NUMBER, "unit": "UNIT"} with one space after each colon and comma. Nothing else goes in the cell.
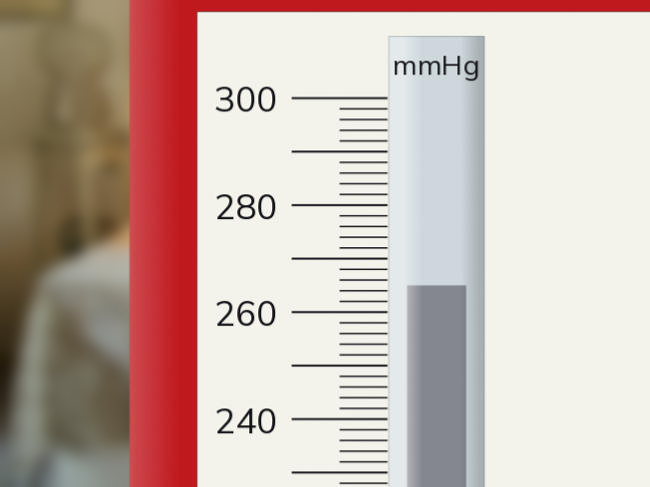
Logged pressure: {"value": 265, "unit": "mmHg"}
